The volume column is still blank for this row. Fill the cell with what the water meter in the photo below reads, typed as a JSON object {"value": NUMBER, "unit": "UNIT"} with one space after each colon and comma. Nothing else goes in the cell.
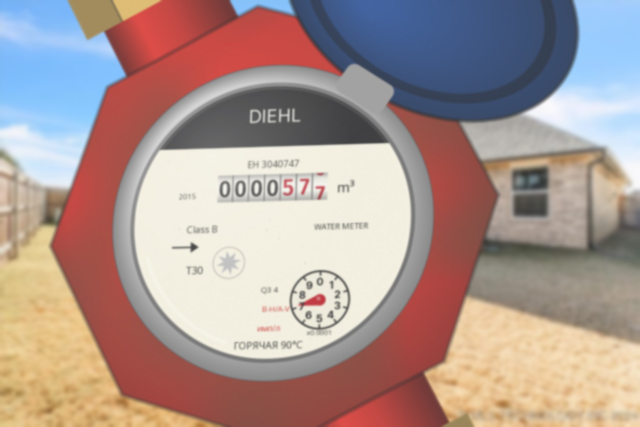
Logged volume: {"value": 0.5767, "unit": "m³"}
